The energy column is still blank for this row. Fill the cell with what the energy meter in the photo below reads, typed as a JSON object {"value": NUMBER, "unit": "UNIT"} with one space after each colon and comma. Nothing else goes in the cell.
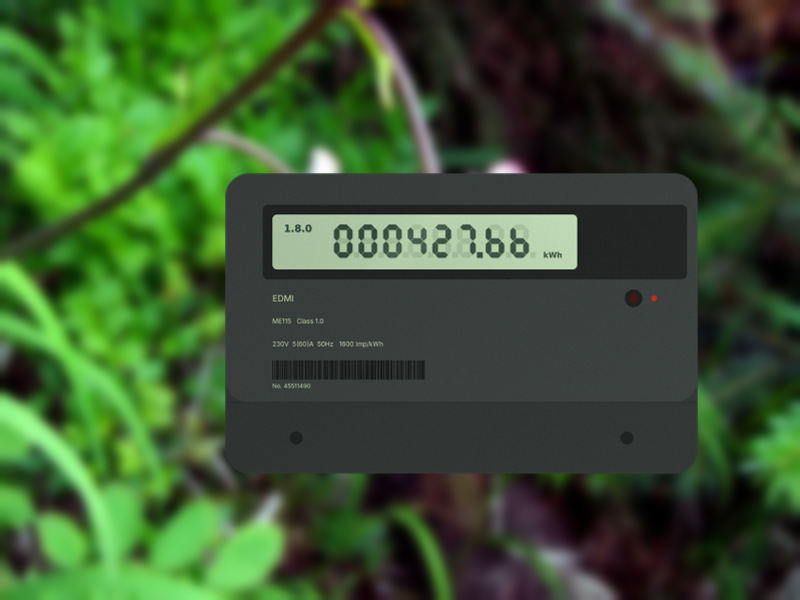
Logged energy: {"value": 427.66, "unit": "kWh"}
